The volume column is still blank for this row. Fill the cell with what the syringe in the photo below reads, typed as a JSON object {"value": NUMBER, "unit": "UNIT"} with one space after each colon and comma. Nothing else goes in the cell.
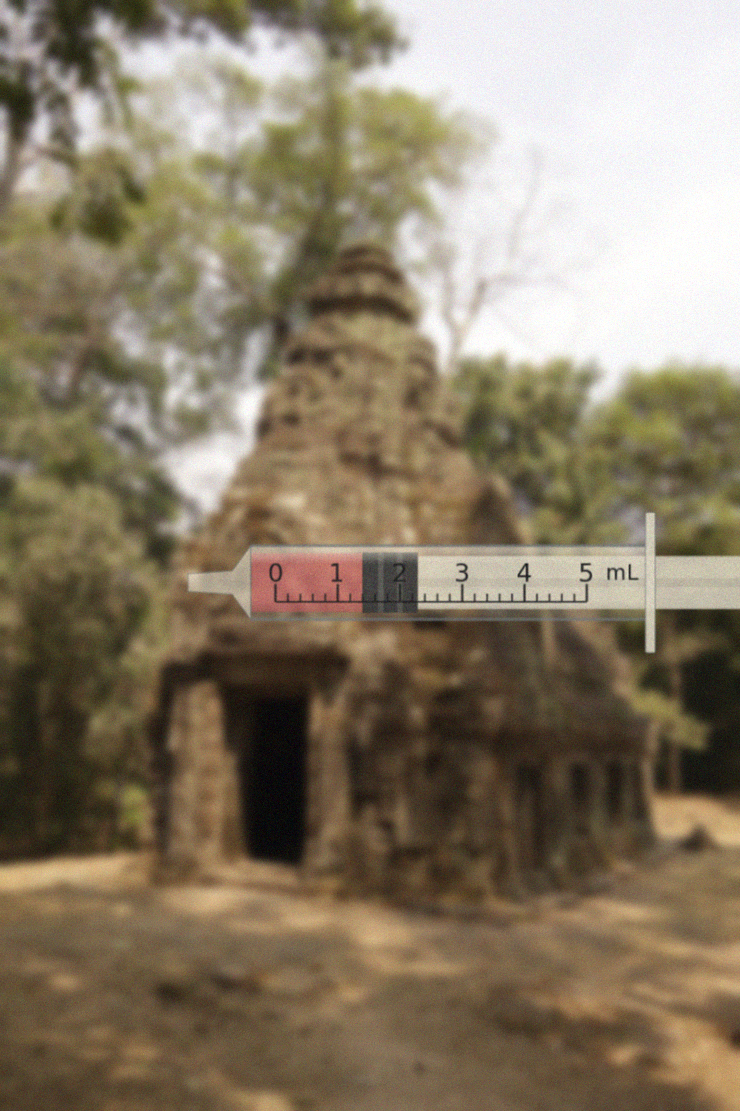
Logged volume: {"value": 1.4, "unit": "mL"}
